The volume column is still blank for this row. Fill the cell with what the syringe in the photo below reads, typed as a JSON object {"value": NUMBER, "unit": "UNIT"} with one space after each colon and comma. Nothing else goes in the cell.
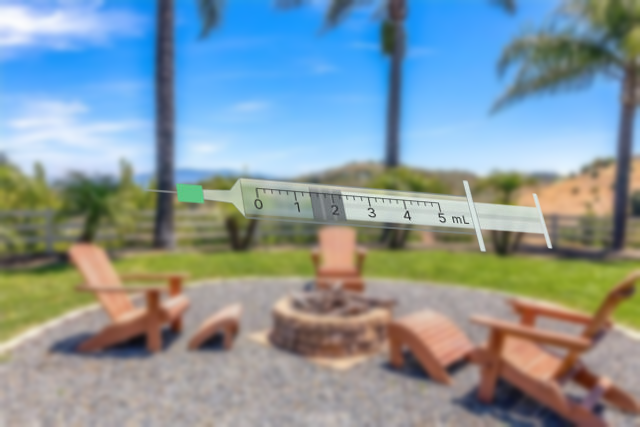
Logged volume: {"value": 1.4, "unit": "mL"}
